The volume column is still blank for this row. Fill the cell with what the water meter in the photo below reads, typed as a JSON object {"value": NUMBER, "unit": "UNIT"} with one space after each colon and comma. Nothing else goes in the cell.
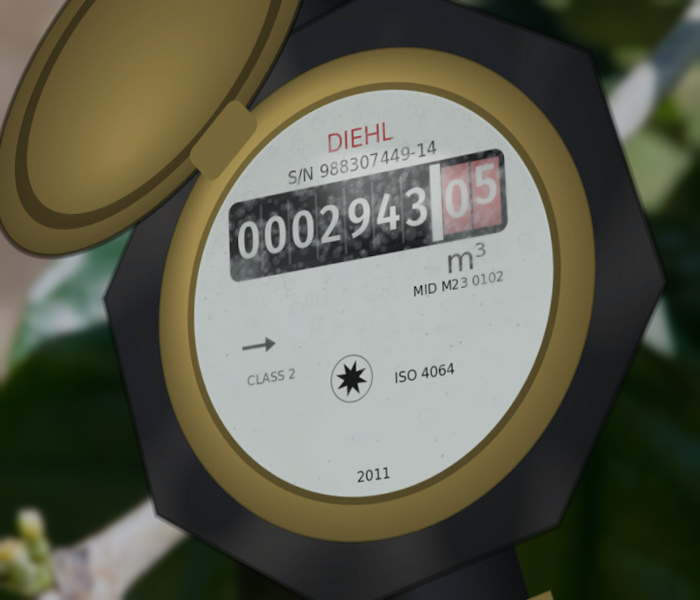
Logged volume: {"value": 2943.05, "unit": "m³"}
